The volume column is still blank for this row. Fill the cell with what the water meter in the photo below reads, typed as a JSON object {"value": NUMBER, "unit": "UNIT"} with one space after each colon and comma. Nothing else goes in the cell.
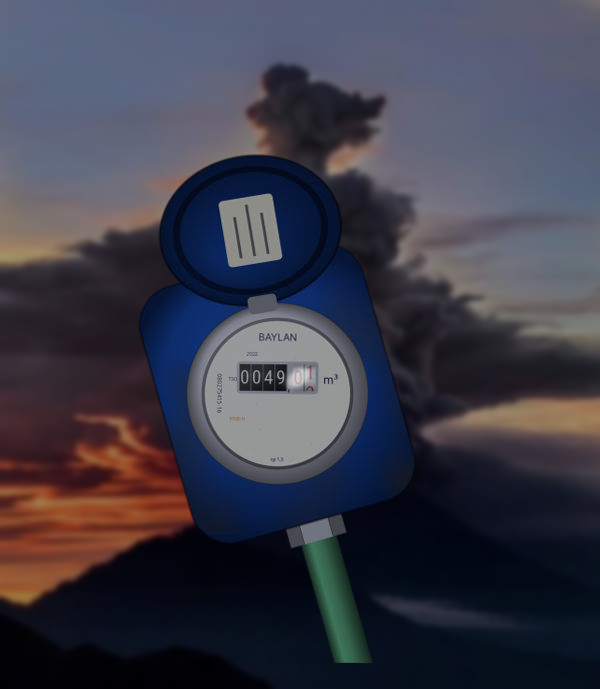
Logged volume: {"value": 49.01, "unit": "m³"}
